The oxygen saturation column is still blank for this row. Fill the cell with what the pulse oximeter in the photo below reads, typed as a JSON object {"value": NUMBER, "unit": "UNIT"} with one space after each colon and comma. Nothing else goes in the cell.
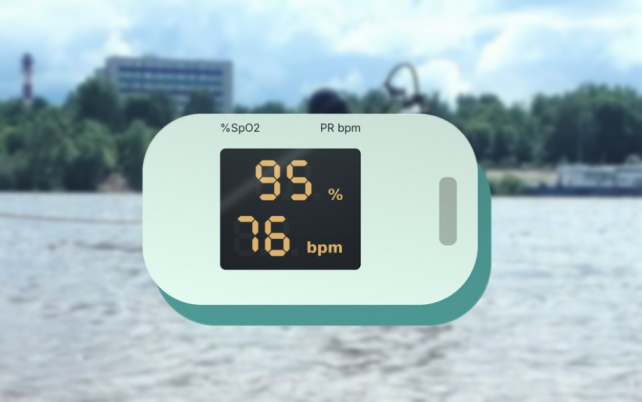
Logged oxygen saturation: {"value": 95, "unit": "%"}
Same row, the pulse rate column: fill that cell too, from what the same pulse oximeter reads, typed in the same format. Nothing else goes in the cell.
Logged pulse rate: {"value": 76, "unit": "bpm"}
